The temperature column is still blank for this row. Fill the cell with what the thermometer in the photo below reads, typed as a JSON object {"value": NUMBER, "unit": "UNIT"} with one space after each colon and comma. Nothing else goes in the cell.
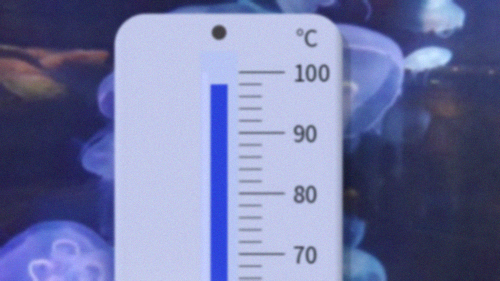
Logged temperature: {"value": 98, "unit": "°C"}
